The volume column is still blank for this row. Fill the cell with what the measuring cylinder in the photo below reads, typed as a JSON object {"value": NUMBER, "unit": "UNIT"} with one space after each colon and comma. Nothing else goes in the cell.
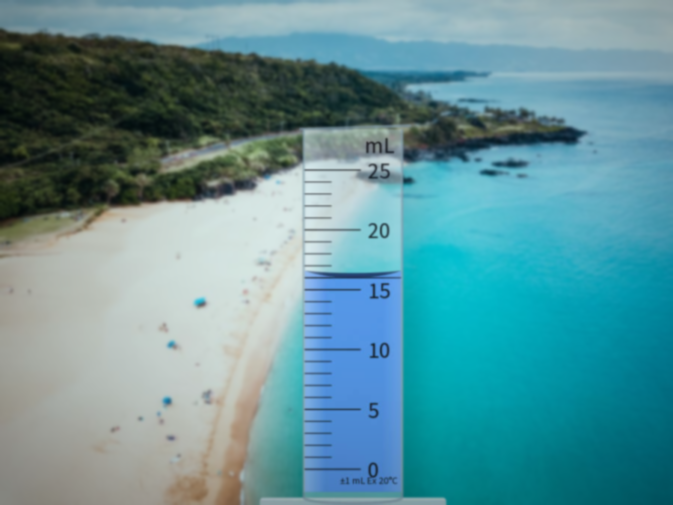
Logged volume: {"value": 16, "unit": "mL"}
